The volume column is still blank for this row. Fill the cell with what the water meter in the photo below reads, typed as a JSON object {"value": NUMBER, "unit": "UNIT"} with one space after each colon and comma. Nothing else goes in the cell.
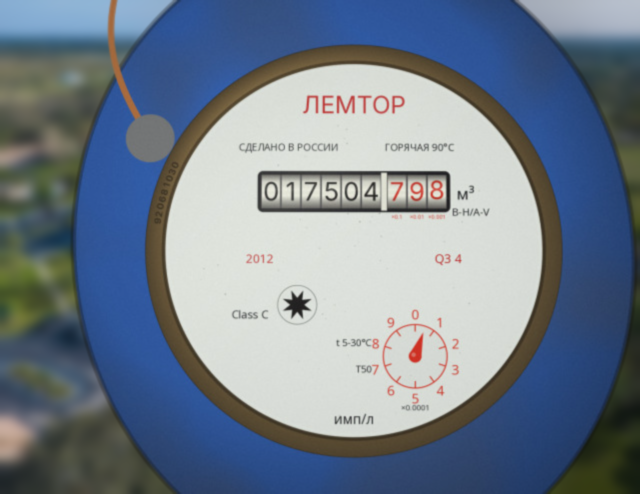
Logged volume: {"value": 17504.7980, "unit": "m³"}
